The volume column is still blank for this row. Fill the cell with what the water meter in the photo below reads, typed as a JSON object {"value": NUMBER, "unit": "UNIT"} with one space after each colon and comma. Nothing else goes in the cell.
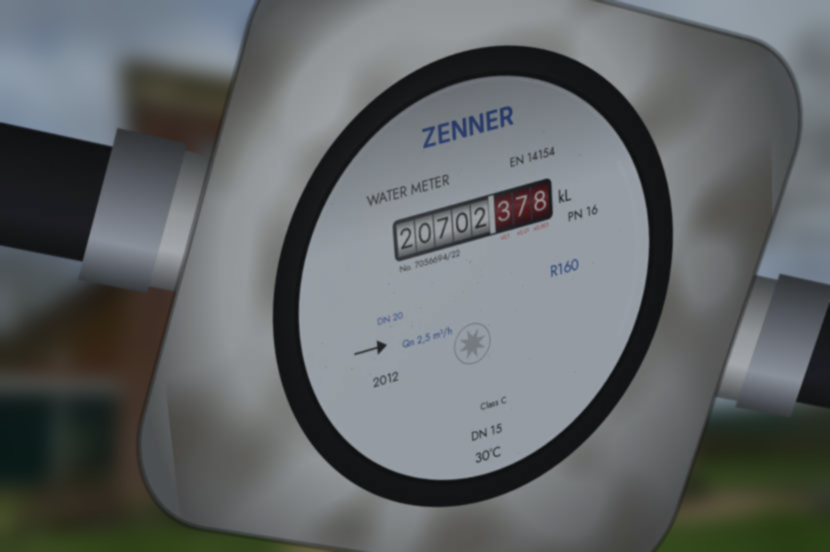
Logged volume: {"value": 20702.378, "unit": "kL"}
